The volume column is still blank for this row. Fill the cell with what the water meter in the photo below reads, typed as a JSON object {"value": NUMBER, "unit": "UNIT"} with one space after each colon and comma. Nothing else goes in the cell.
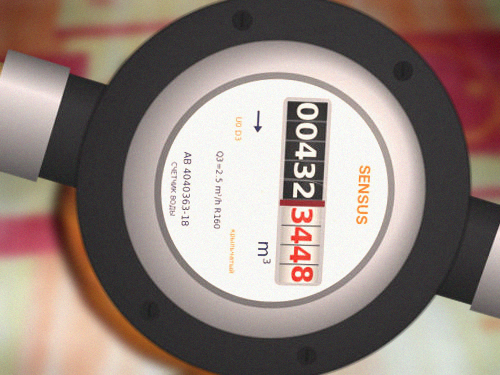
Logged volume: {"value": 432.3448, "unit": "m³"}
